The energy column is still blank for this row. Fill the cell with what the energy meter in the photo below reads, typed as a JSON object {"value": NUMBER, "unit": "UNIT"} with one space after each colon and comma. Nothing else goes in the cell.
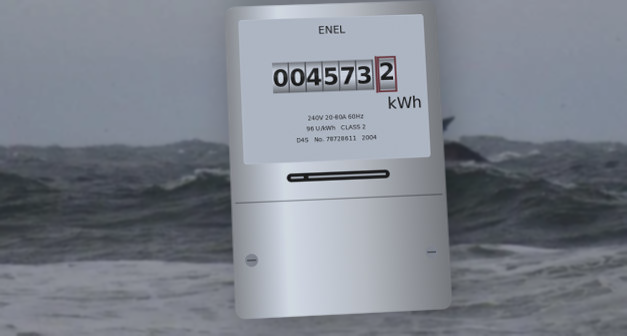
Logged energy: {"value": 4573.2, "unit": "kWh"}
